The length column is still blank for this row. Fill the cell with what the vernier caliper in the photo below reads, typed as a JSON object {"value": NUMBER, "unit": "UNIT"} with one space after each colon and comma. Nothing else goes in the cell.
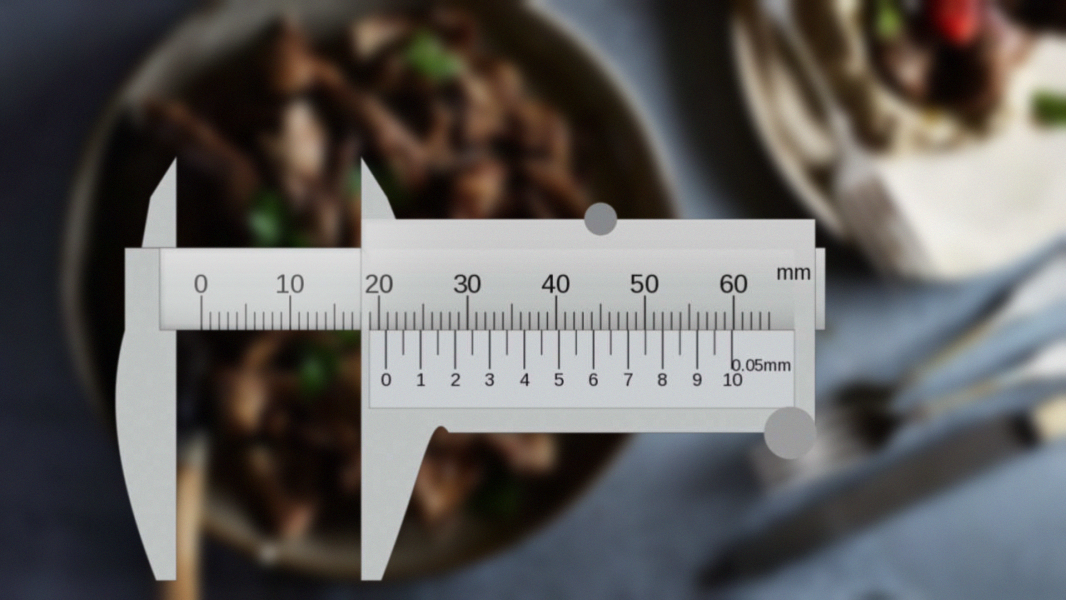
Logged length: {"value": 20.8, "unit": "mm"}
